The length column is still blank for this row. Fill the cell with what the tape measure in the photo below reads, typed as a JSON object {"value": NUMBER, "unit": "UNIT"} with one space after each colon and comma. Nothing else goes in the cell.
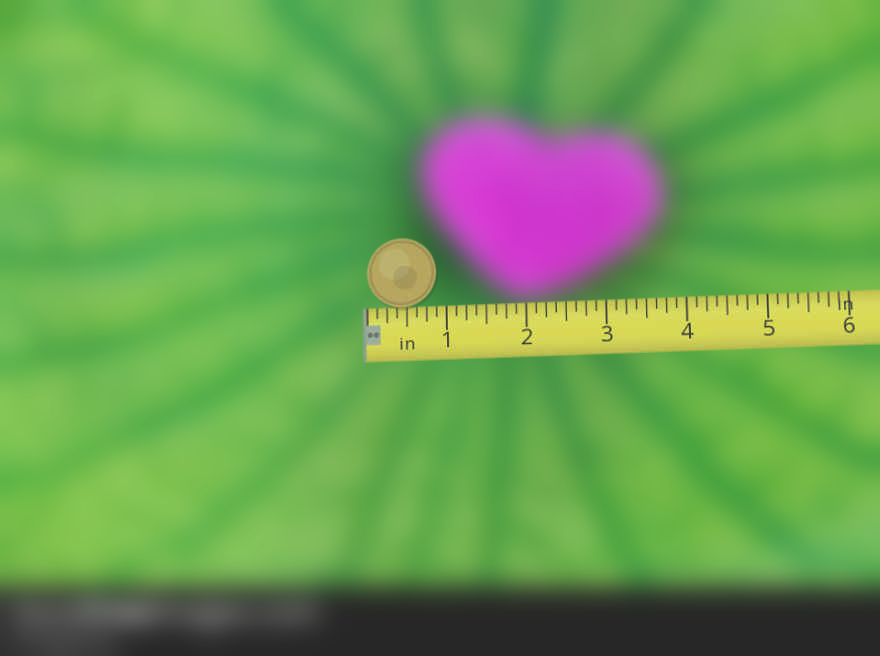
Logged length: {"value": 0.875, "unit": "in"}
